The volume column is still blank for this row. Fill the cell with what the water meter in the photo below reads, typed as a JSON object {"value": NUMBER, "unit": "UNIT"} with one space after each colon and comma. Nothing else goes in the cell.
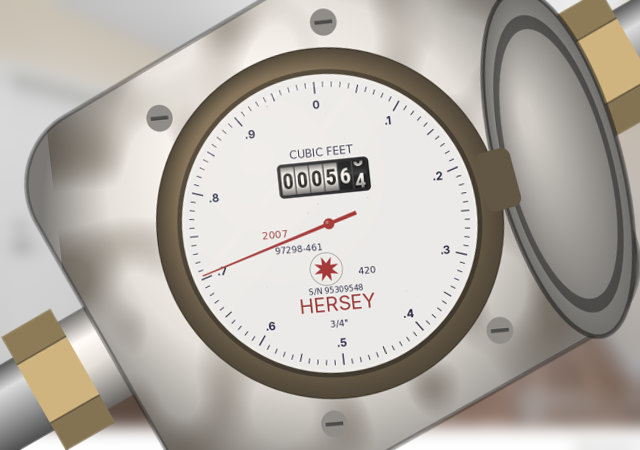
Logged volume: {"value": 563.70, "unit": "ft³"}
